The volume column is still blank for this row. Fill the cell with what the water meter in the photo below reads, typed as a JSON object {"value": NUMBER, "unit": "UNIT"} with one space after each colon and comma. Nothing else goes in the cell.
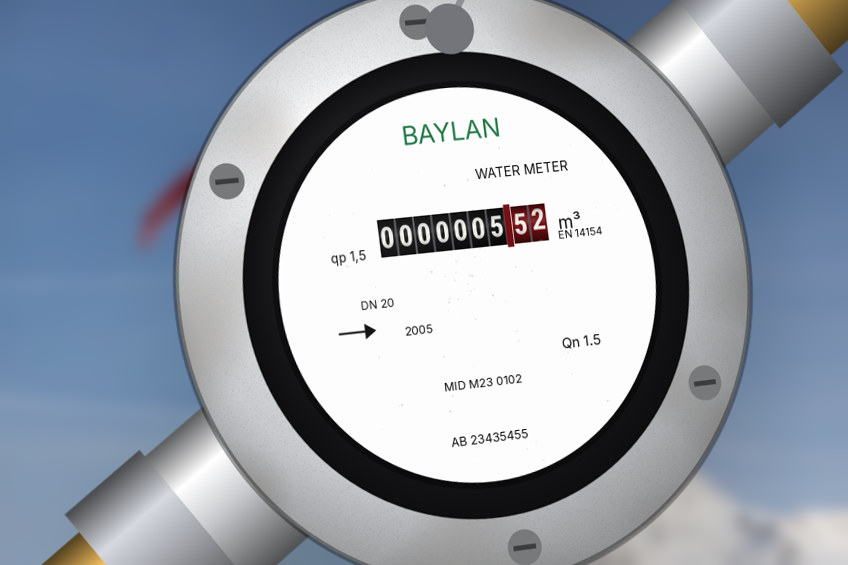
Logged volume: {"value": 5.52, "unit": "m³"}
